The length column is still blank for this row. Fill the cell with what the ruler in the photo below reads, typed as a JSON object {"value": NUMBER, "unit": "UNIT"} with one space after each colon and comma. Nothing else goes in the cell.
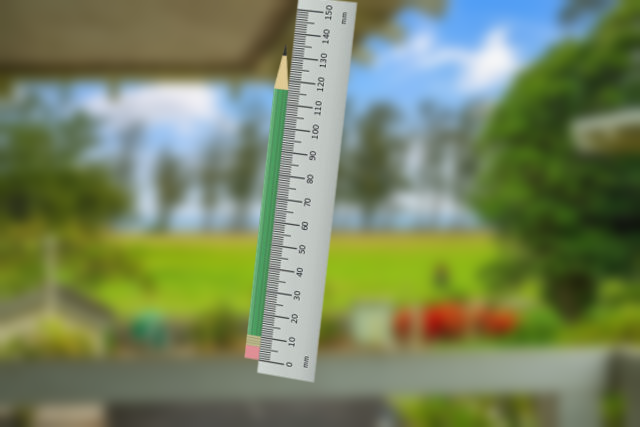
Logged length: {"value": 135, "unit": "mm"}
